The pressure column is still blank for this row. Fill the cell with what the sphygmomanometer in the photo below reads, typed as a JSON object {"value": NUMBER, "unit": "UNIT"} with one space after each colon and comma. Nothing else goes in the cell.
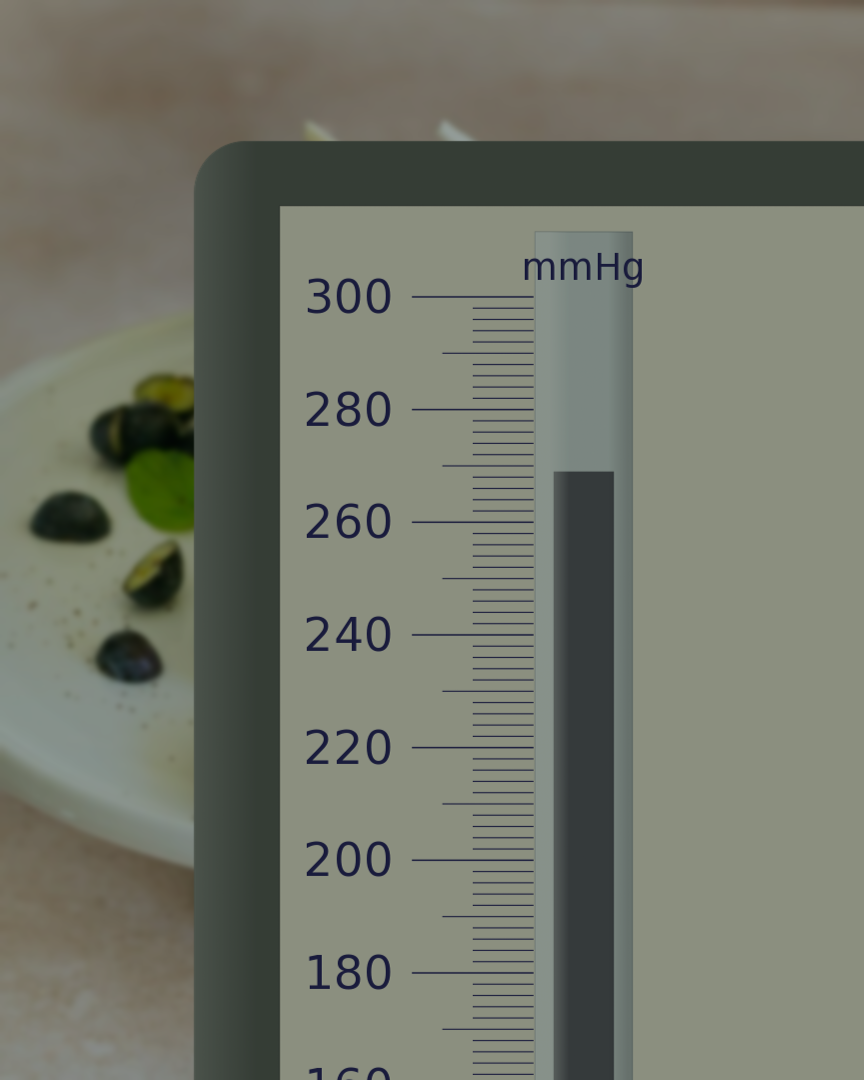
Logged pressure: {"value": 269, "unit": "mmHg"}
